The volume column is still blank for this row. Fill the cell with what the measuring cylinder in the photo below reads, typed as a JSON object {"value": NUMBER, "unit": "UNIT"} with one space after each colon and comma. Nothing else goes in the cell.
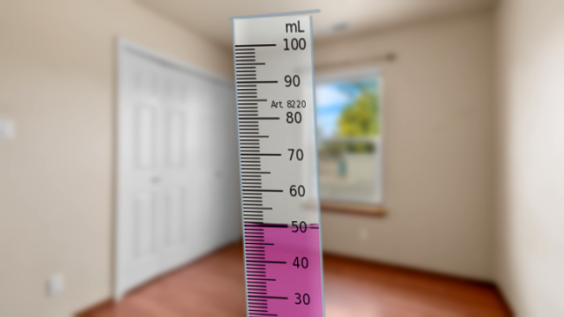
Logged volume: {"value": 50, "unit": "mL"}
